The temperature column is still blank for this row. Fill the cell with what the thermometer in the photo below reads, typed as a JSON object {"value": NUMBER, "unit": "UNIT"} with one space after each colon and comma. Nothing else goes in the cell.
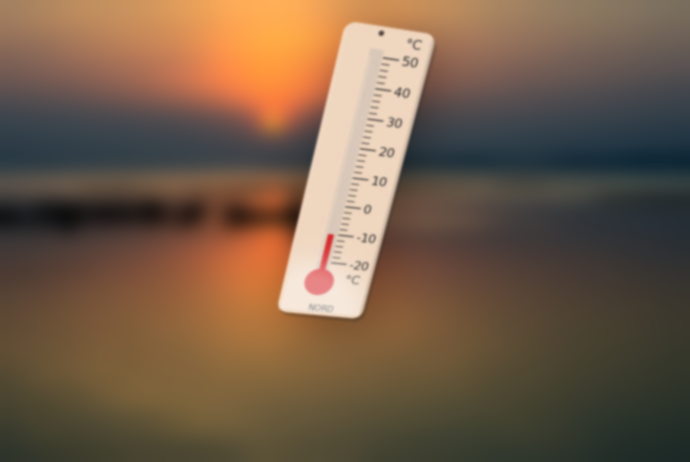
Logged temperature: {"value": -10, "unit": "°C"}
